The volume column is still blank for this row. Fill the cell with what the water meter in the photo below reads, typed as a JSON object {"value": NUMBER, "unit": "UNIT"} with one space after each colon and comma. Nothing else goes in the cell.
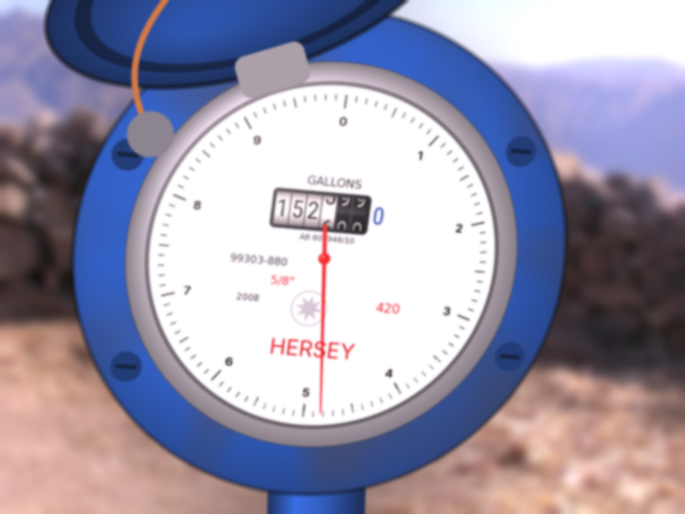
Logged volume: {"value": 1525994.8, "unit": "gal"}
